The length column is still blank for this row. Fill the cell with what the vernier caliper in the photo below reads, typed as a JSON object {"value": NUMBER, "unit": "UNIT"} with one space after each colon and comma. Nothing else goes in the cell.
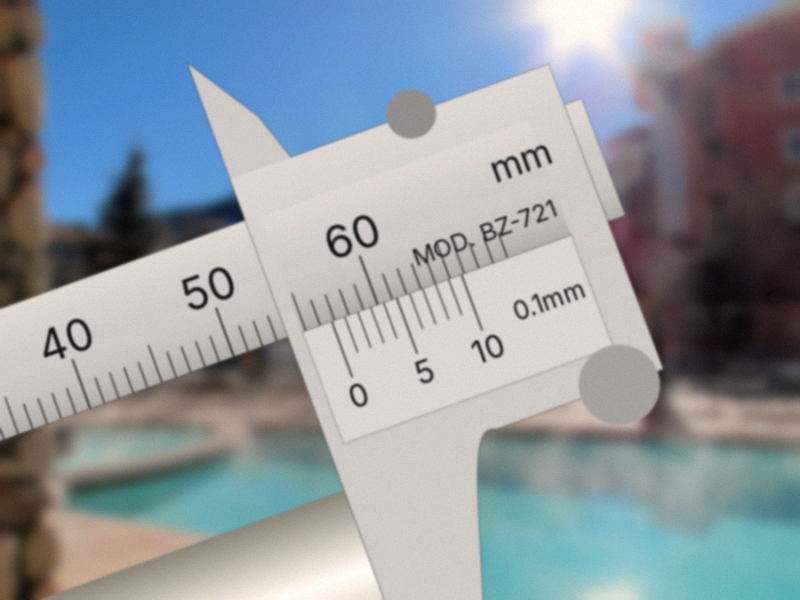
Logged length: {"value": 56.8, "unit": "mm"}
